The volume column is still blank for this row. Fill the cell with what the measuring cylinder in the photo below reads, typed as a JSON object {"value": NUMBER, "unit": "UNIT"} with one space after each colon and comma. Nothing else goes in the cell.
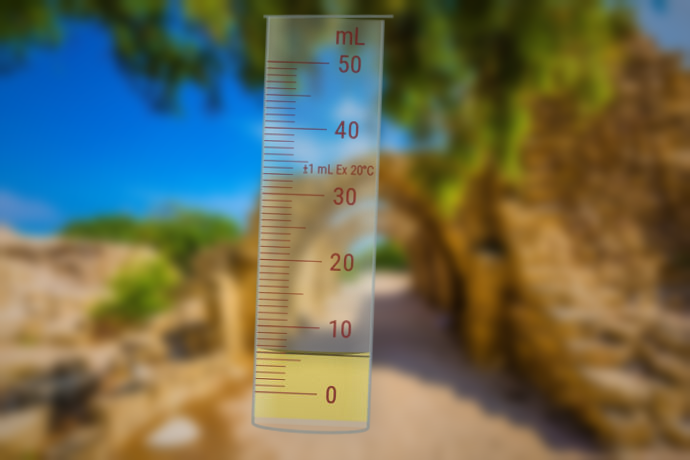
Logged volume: {"value": 6, "unit": "mL"}
